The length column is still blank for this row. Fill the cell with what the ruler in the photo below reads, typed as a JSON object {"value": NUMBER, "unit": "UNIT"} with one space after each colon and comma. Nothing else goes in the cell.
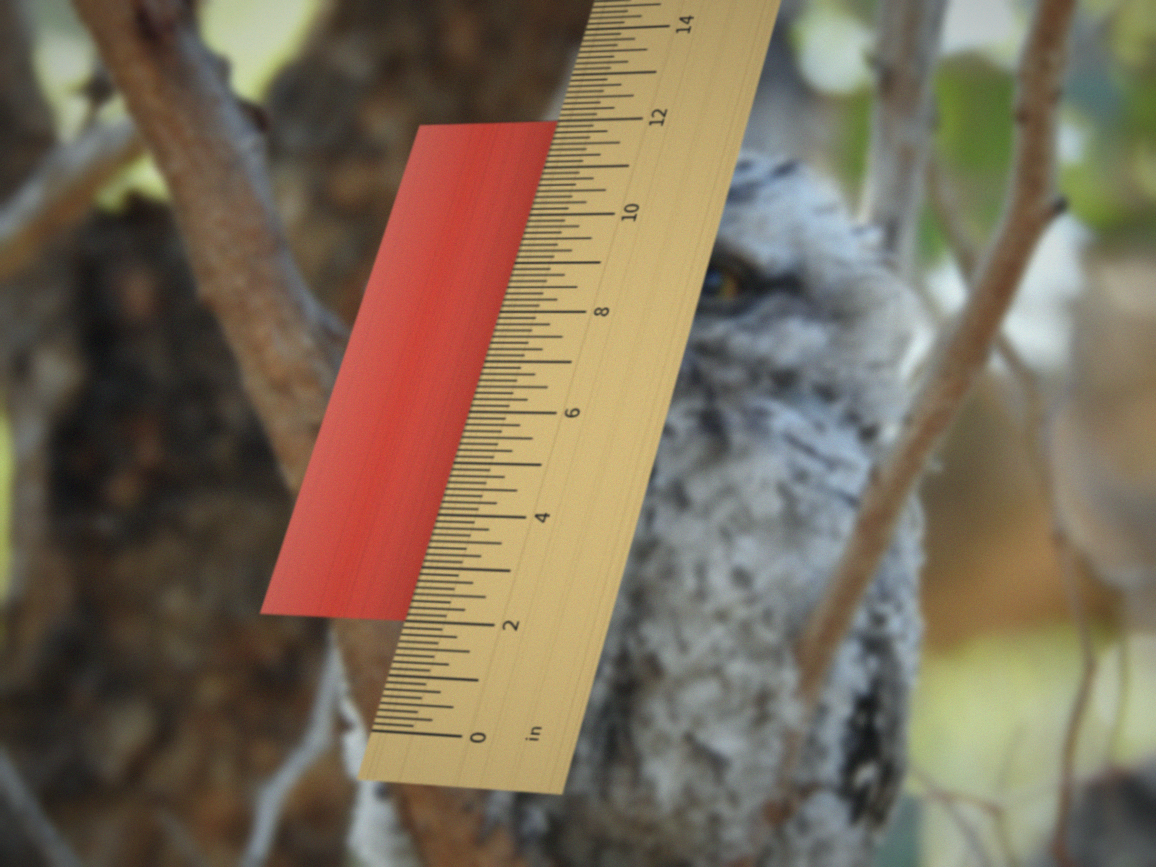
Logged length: {"value": 10, "unit": "in"}
